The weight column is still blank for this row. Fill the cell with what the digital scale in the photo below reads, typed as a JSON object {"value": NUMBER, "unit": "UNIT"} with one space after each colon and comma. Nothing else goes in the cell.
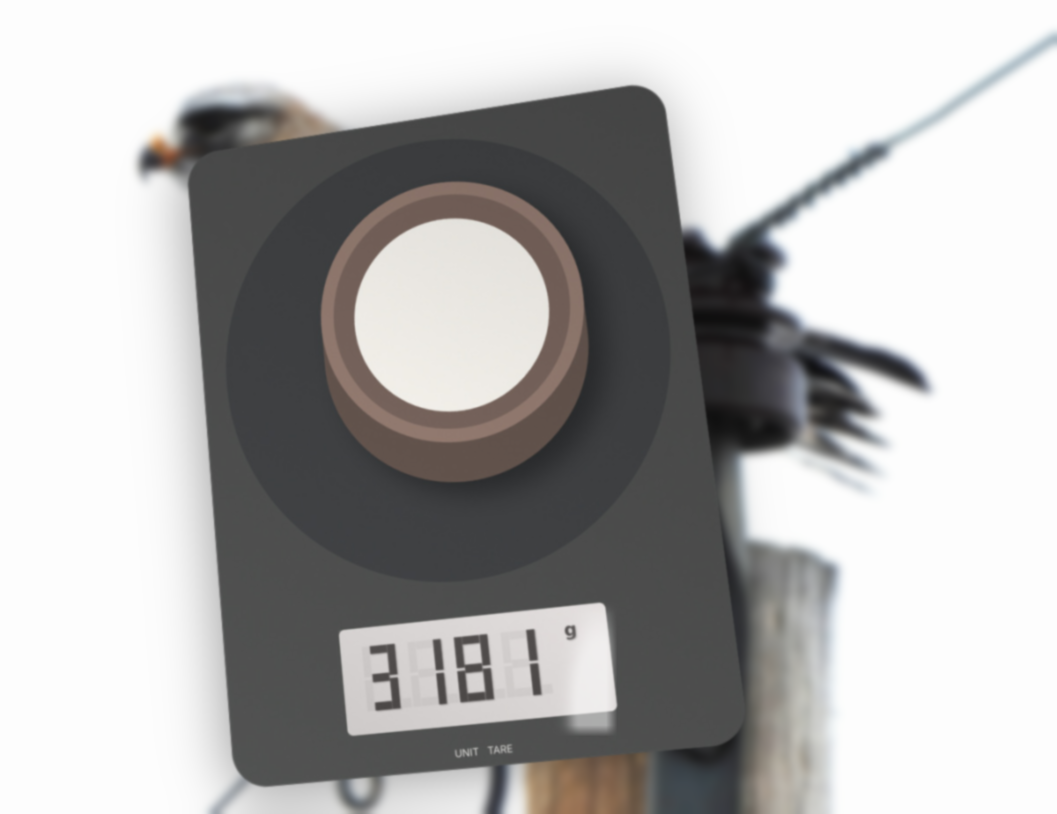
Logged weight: {"value": 3181, "unit": "g"}
